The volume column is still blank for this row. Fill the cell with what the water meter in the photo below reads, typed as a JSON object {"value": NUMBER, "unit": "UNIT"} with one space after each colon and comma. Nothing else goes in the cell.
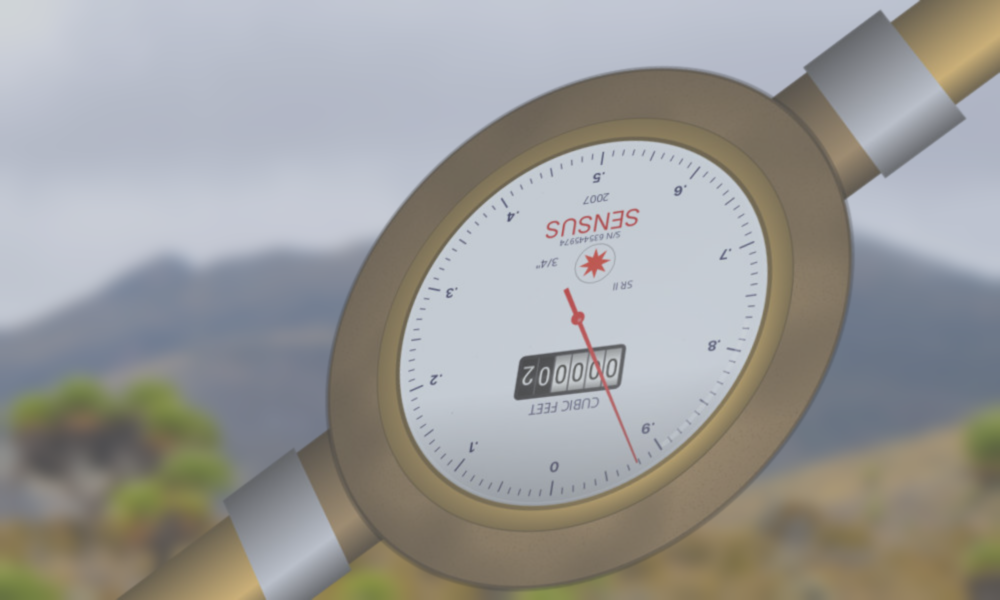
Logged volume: {"value": 1.92, "unit": "ft³"}
